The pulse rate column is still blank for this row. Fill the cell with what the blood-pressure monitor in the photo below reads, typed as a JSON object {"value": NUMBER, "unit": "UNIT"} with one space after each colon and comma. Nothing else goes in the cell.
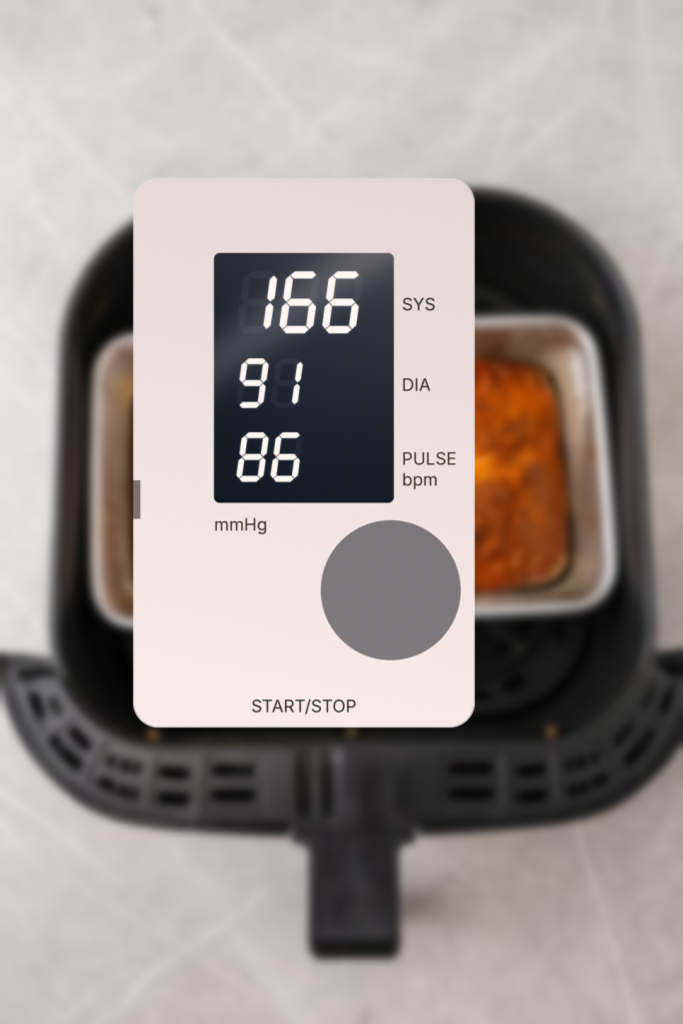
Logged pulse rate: {"value": 86, "unit": "bpm"}
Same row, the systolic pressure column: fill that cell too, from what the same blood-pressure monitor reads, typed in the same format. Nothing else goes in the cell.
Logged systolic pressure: {"value": 166, "unit": "mmHg"}
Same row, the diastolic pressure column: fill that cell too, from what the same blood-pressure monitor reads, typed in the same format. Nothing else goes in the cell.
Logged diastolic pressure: {"value": 91, "unit": "mmHg"}
